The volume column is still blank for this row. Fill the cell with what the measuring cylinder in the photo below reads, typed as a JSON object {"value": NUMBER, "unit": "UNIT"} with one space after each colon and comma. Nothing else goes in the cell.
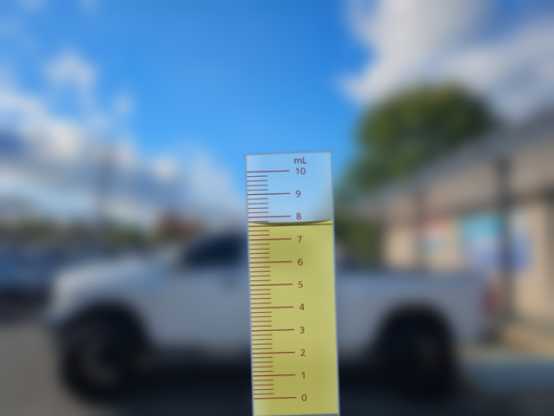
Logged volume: {"value": 7.6, "unit": "mL"}
